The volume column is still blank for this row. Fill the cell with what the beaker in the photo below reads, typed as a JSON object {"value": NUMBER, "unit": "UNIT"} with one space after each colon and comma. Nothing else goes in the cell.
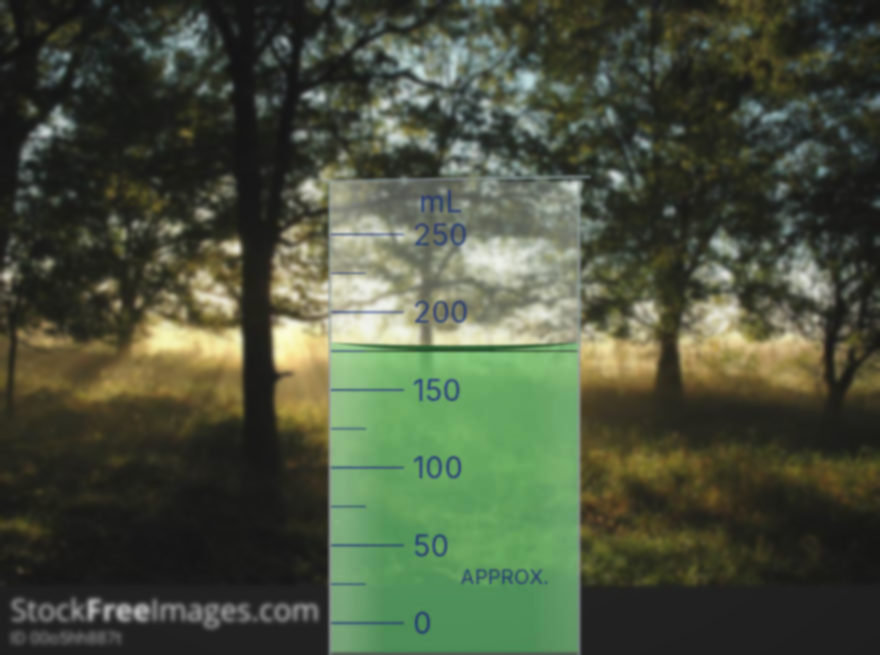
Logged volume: {"value": 175, "unit": "mL"}
